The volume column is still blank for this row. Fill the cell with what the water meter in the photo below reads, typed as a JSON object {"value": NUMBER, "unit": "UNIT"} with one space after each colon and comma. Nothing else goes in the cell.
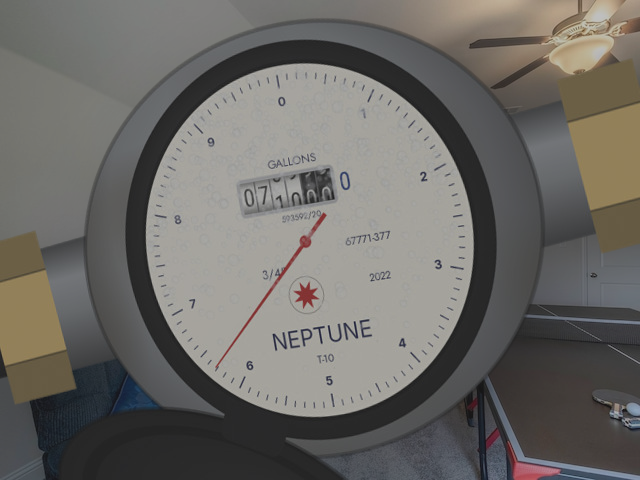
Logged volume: {"value": 709996.3, "unit": "gal"}
